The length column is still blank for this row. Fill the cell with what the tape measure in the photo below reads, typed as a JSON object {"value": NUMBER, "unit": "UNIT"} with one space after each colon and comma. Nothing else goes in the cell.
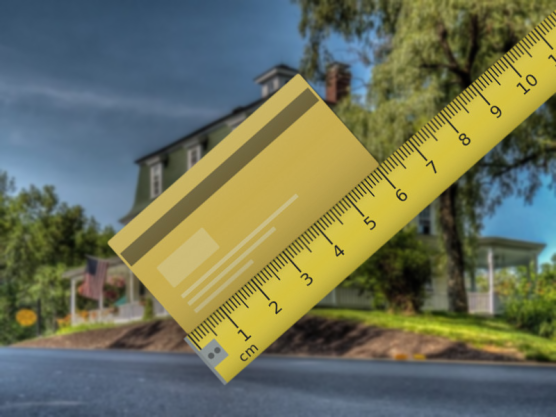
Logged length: {"value": 6.1, "unit": "cm"}
